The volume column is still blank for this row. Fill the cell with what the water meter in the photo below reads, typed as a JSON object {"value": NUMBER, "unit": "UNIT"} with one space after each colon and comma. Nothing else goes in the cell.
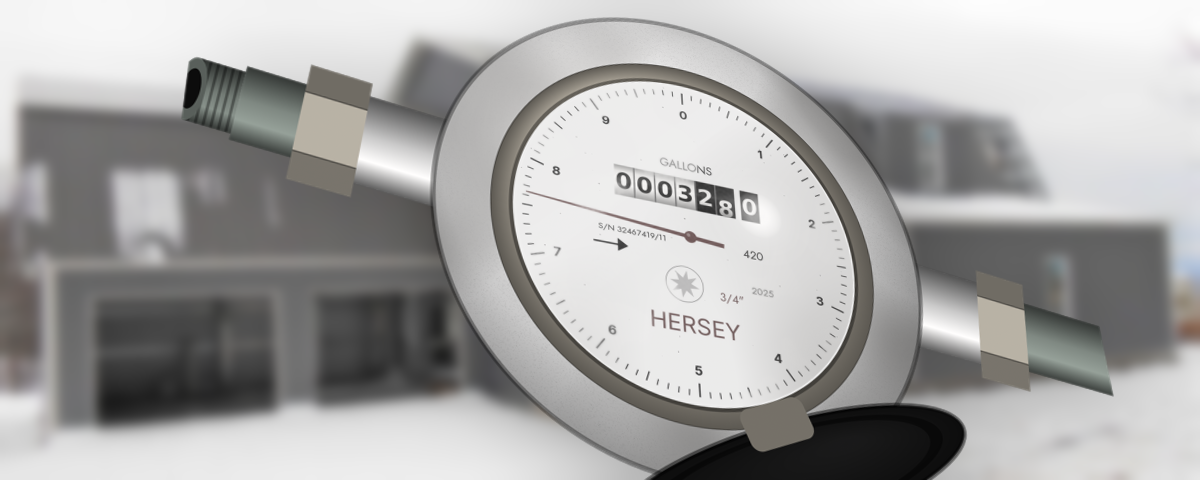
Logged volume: {"value": 3277.6, "unit": "gal"}
